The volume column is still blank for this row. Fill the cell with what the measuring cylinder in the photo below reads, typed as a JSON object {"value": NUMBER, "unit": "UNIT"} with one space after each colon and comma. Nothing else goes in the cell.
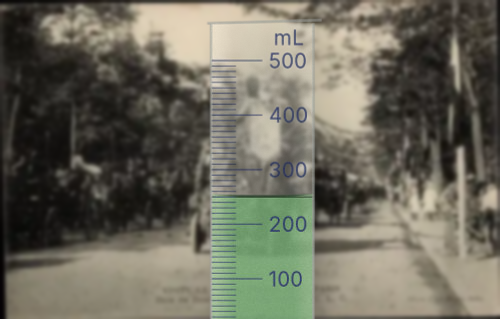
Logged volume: {"value": 250, "unit": "mL"}
